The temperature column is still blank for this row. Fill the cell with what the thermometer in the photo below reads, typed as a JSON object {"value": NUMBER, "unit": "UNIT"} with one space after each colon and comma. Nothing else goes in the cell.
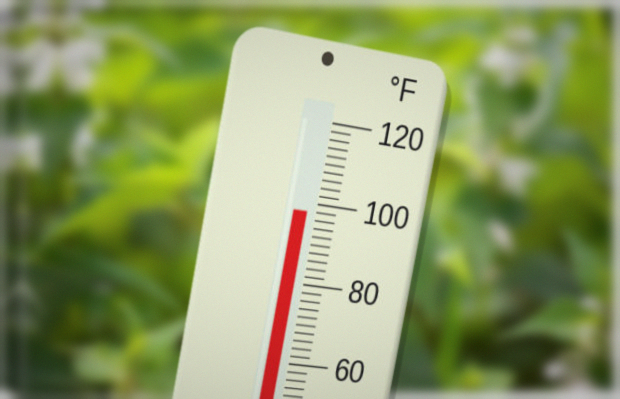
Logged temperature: {"value": 98, "unit": "°F"}
